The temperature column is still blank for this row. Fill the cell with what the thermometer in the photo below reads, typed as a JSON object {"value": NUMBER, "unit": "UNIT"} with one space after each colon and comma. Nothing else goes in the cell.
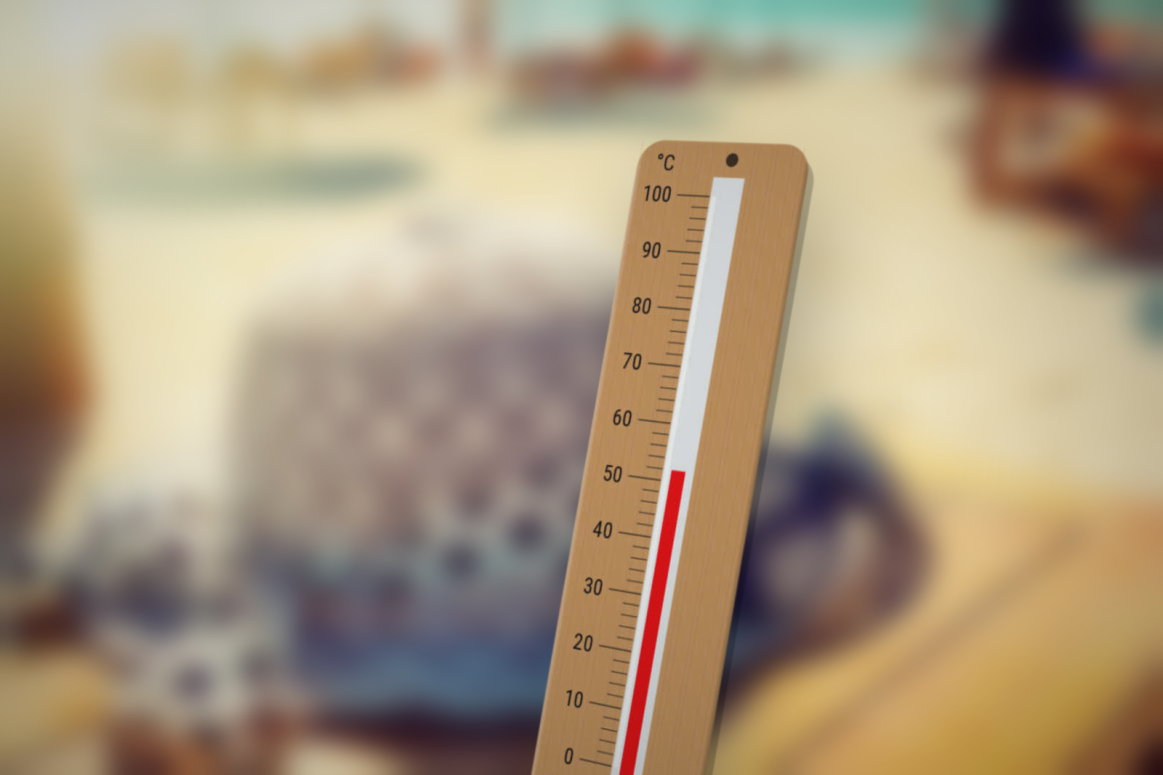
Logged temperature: {"value": 52, "unit": "°C"}
